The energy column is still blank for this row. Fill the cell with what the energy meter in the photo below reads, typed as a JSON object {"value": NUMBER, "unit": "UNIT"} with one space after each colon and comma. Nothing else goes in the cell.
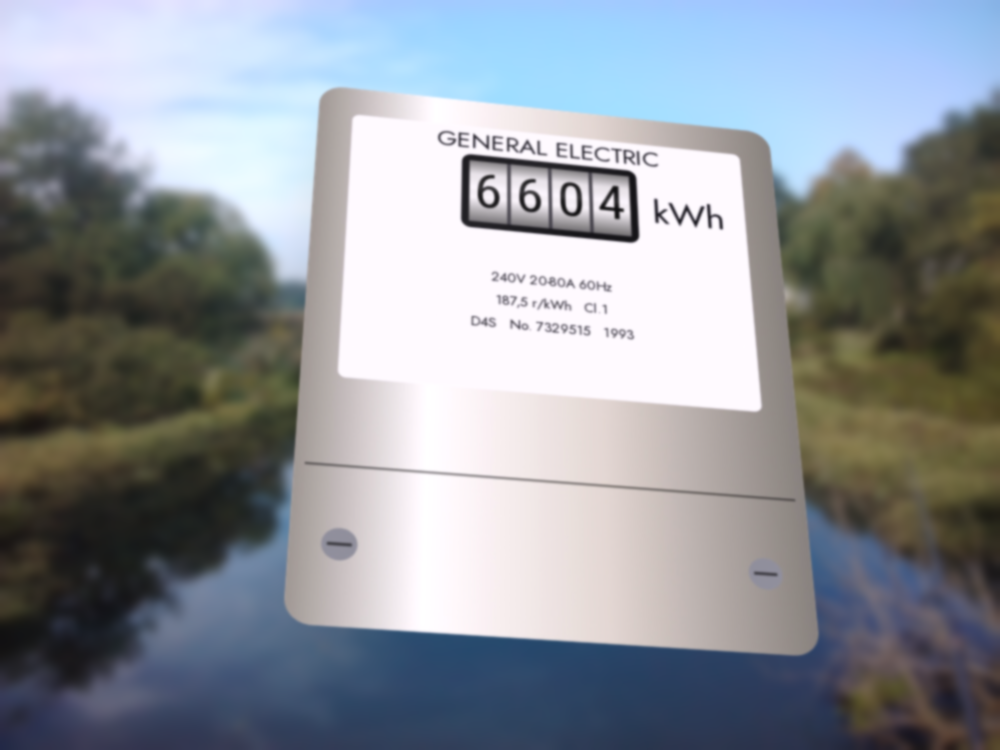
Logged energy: {"value": 6604, "unit": "kWh"}
